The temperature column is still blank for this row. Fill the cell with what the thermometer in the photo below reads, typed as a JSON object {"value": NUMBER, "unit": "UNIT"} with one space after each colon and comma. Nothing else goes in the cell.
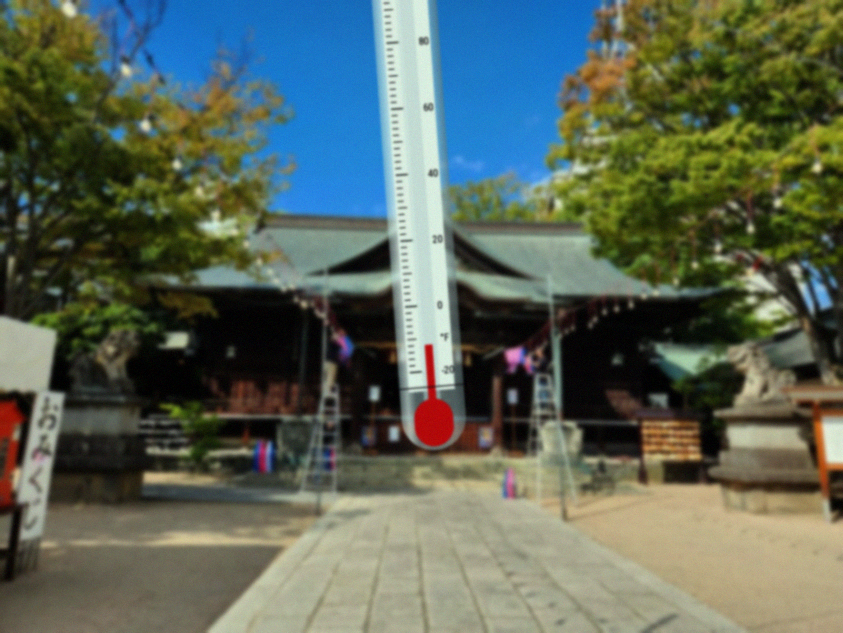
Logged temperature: {"value": -12, "unit": "°F"}
